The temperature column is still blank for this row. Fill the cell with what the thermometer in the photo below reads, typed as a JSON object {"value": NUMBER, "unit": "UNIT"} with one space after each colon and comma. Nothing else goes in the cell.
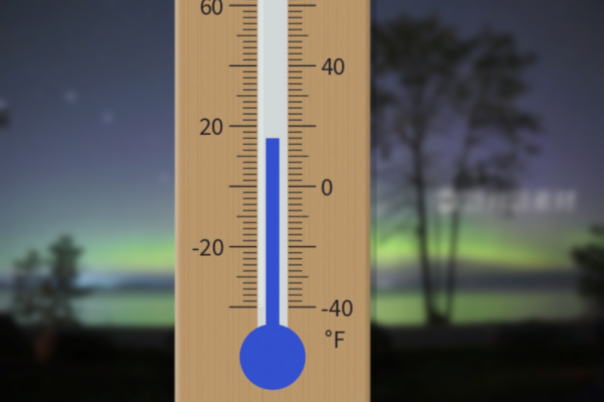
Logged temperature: {"value": 16, "unit": "°F"}
